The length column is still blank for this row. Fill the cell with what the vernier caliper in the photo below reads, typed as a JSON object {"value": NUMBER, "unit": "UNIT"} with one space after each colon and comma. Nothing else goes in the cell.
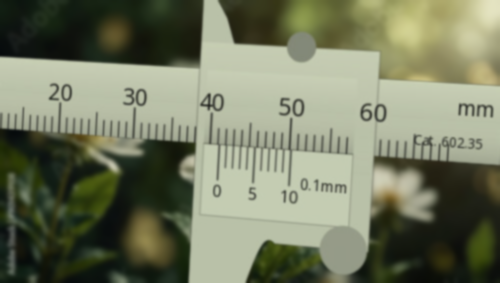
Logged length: {"value": 41.2, "unit": "mm"}
